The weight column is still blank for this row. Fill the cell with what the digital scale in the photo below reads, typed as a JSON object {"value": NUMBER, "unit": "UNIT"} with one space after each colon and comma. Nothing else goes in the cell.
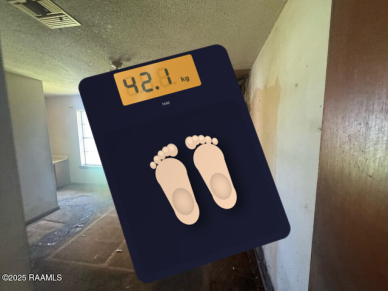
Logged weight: {"value": 42.1, "unit": "kg"}
